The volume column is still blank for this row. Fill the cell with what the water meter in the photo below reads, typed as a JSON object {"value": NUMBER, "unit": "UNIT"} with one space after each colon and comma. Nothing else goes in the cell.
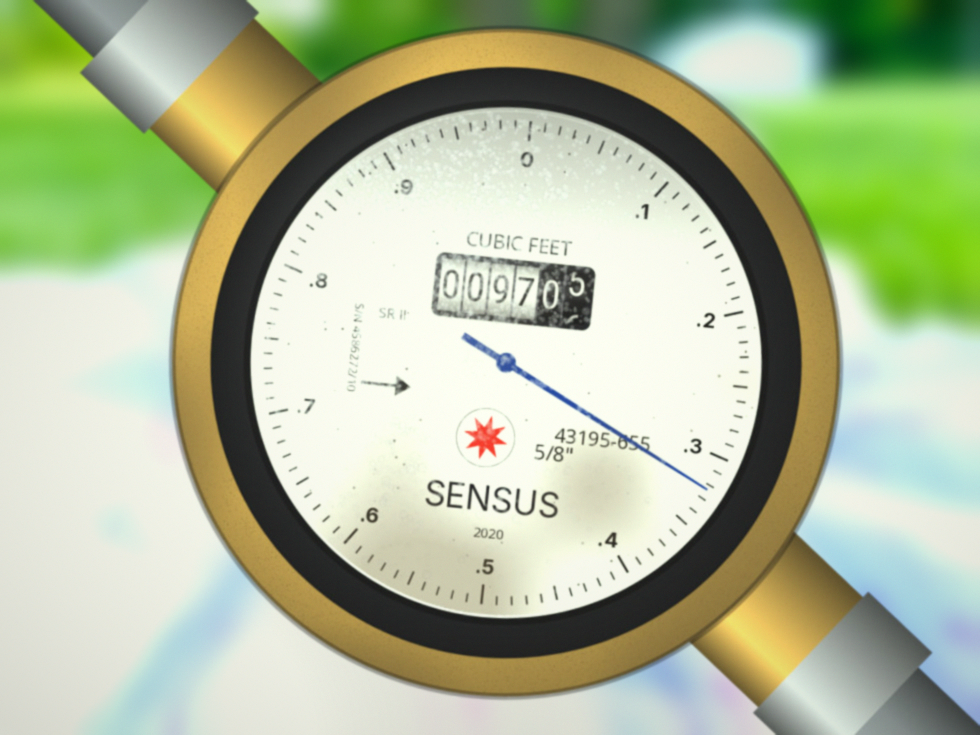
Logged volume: {"value": 9705.32, "unit": "ft³"}
